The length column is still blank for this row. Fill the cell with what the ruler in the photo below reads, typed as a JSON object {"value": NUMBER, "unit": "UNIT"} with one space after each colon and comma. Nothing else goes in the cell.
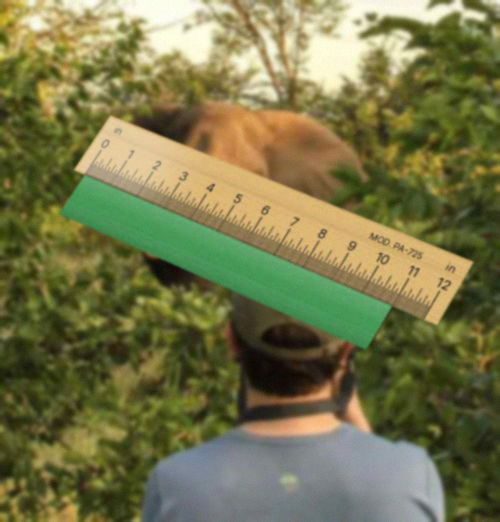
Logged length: {"value": 11, "unit": "in"}
